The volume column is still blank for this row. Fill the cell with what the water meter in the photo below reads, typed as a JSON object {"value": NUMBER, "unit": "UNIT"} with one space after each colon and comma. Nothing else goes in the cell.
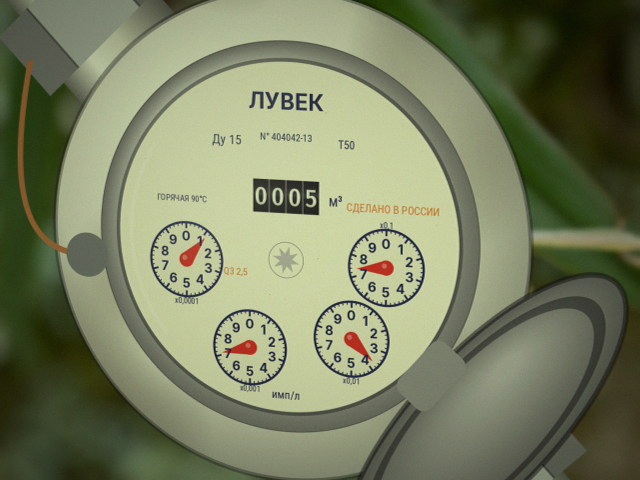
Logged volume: {"value": 5.7371, "unit": "m³"}
